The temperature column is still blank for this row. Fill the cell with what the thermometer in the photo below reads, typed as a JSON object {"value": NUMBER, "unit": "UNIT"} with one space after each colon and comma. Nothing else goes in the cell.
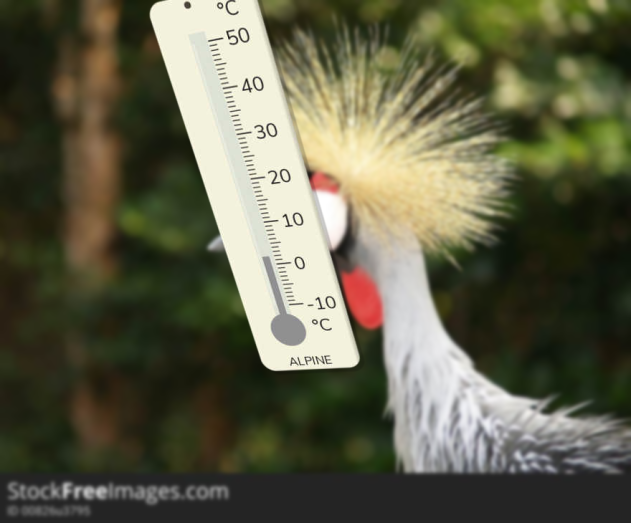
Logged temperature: {"value": 2, "unit": "°C"}
